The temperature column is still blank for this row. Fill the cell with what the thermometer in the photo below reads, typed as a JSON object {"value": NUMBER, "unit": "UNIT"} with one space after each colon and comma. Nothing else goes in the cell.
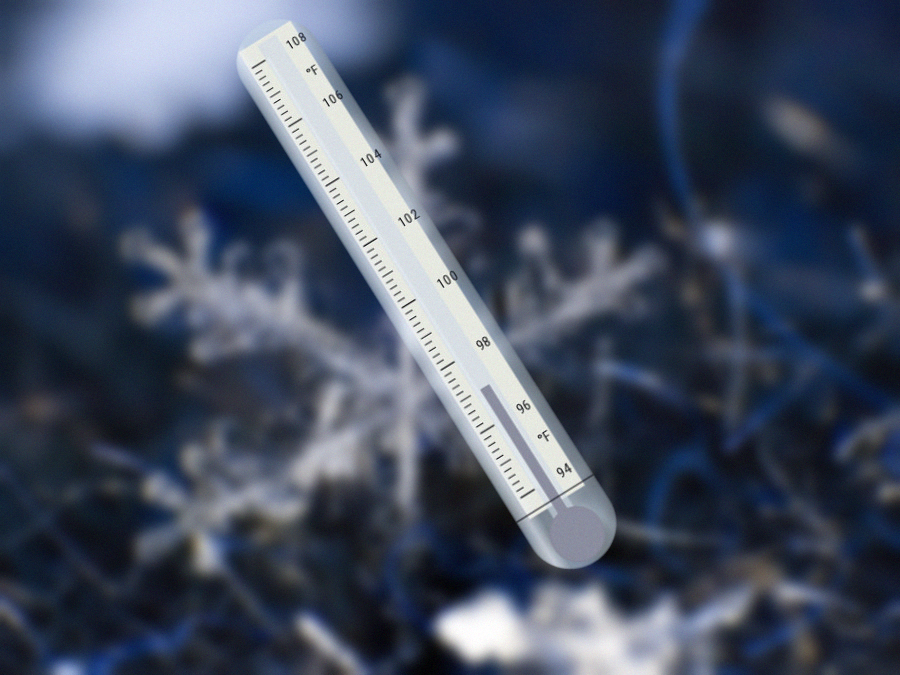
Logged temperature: {"value": 97, "unit": "°F"}
